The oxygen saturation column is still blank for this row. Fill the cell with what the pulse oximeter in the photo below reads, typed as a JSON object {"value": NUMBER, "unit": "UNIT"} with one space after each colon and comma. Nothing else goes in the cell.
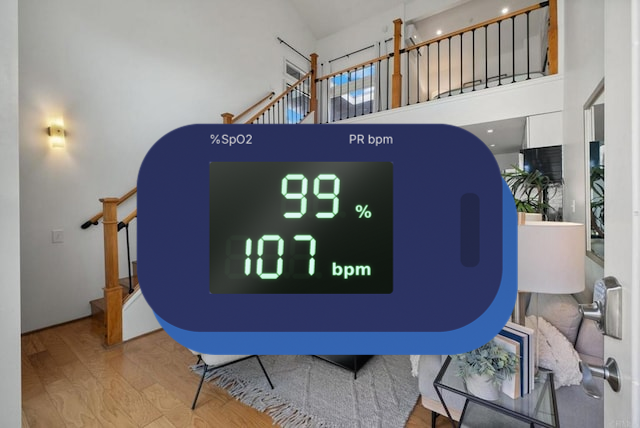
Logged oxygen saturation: {"value": 99, "unit": "%"}
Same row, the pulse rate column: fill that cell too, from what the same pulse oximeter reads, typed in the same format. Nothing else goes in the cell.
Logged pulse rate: {"value": 107, "unit": "bpm"}
